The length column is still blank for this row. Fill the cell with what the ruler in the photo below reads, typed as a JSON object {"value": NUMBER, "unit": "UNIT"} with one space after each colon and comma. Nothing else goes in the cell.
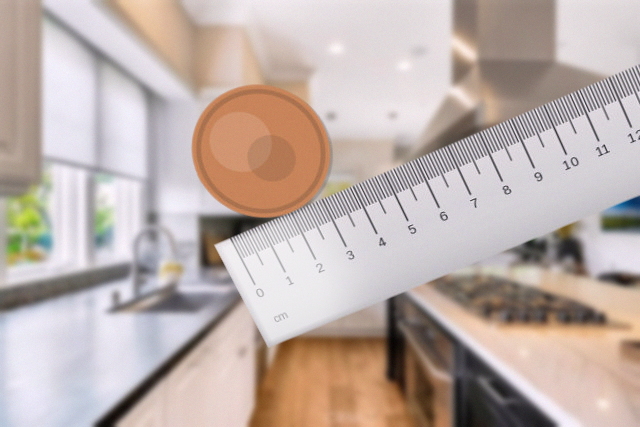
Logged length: {"value": 4, "unit": "cm"}
